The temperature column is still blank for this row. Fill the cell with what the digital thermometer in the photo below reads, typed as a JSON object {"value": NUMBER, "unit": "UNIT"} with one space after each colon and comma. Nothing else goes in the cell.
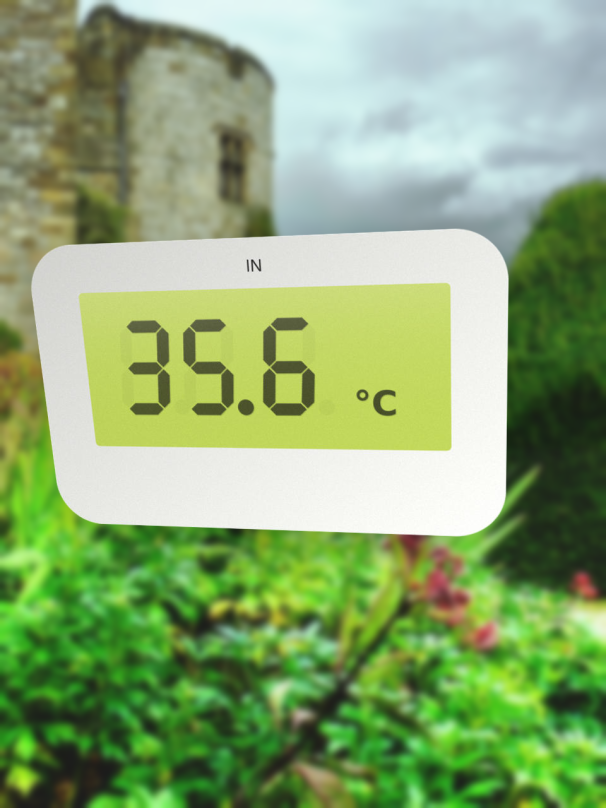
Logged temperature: {"value": 35.6, "unit": "°C"}
